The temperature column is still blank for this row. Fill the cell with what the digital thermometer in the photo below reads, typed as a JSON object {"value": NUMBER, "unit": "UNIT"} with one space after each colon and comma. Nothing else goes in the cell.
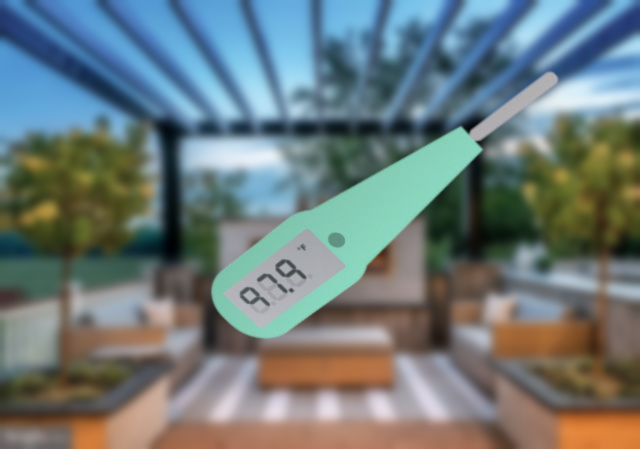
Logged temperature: {"value": 97.9, "unit": "°F"}
